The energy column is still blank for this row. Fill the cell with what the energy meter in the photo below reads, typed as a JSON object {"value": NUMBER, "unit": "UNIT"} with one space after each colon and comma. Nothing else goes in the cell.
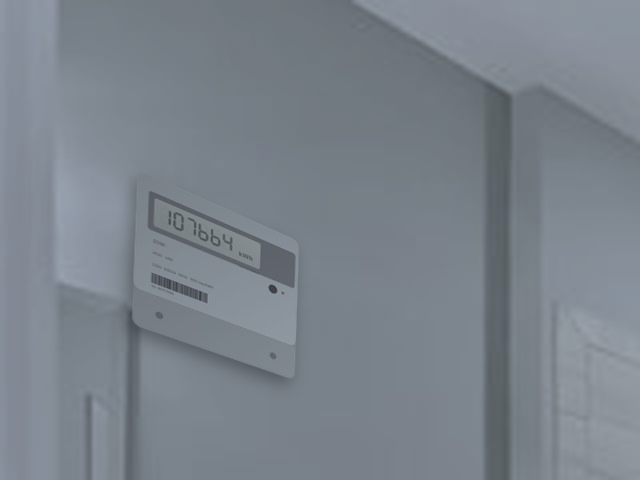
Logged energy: {"value": 107664, "unit": "kWh"}
